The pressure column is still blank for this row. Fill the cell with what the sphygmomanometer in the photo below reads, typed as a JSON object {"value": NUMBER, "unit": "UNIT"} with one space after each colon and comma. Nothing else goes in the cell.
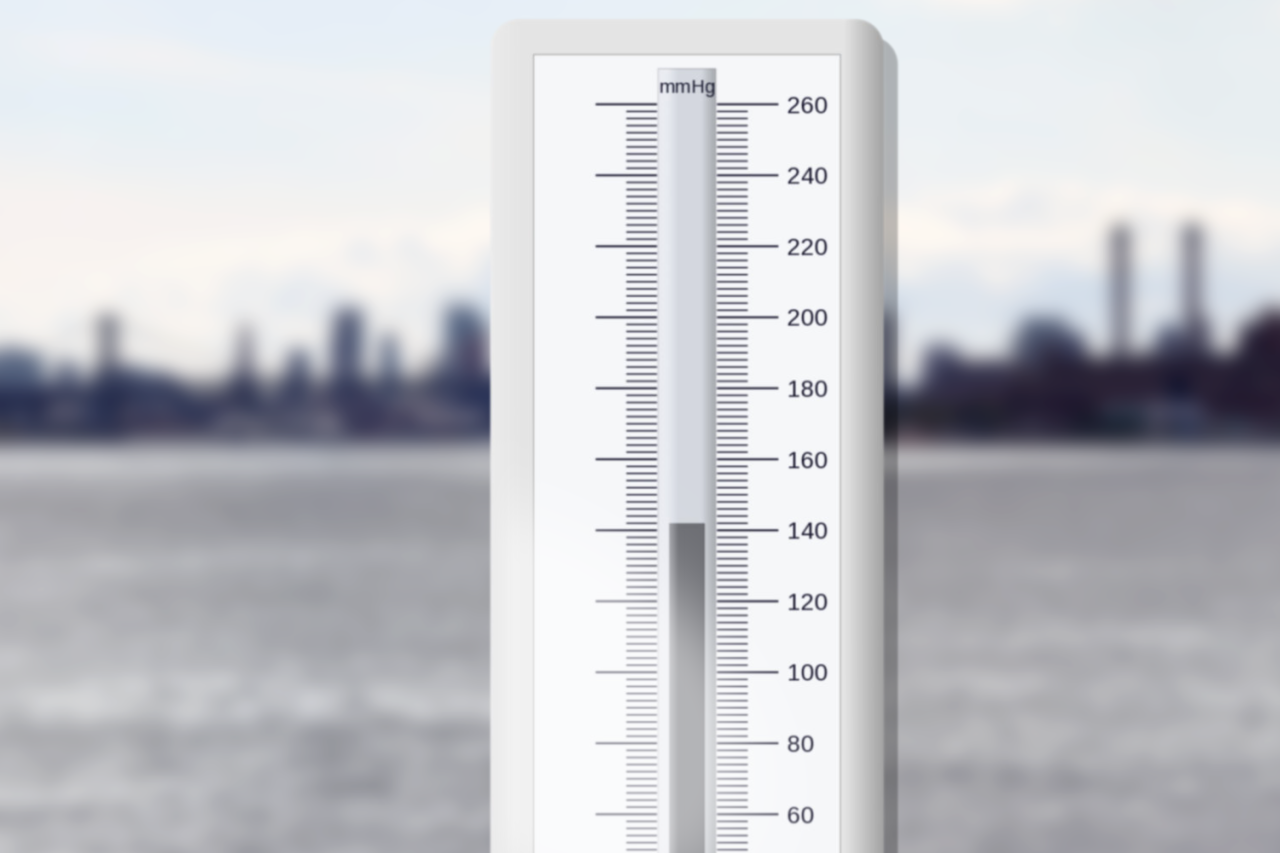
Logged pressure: {"value": 142, "unit": "mmHg"}
